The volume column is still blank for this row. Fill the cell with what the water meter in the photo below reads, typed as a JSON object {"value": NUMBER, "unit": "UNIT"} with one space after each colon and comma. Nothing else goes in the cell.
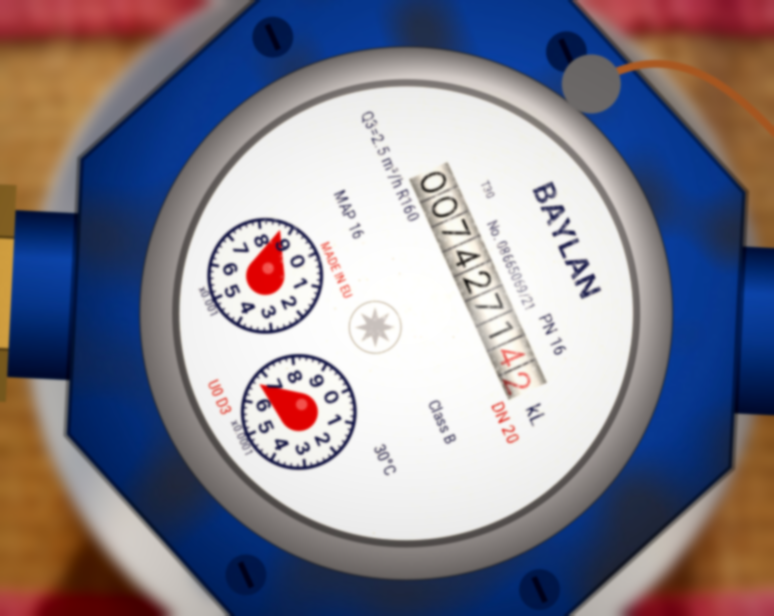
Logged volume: {"value": 74271.4186, "unit": "kL"}
